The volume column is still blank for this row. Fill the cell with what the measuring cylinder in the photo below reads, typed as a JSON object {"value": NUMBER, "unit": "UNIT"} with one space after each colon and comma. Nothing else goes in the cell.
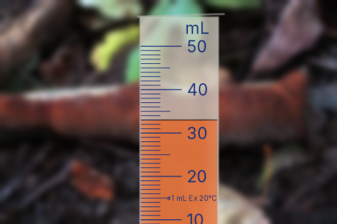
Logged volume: {"value": 33, "unit": "mL"}
